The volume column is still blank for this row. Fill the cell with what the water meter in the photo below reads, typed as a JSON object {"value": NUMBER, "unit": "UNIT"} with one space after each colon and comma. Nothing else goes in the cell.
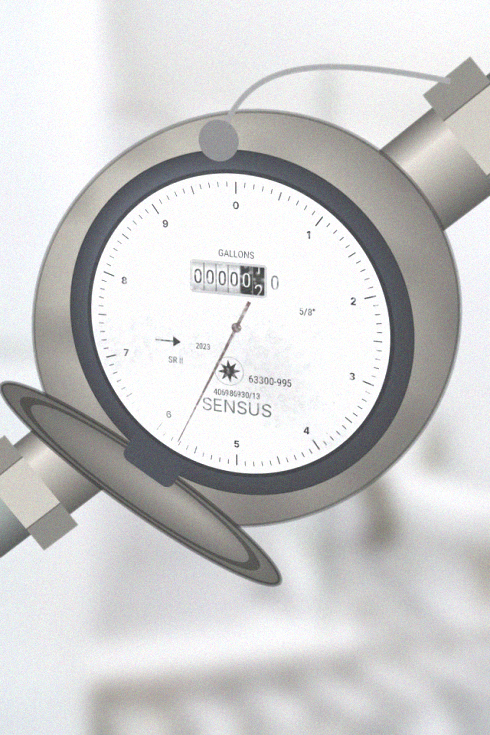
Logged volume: {"value": 15.7, "unit": "gal"}
